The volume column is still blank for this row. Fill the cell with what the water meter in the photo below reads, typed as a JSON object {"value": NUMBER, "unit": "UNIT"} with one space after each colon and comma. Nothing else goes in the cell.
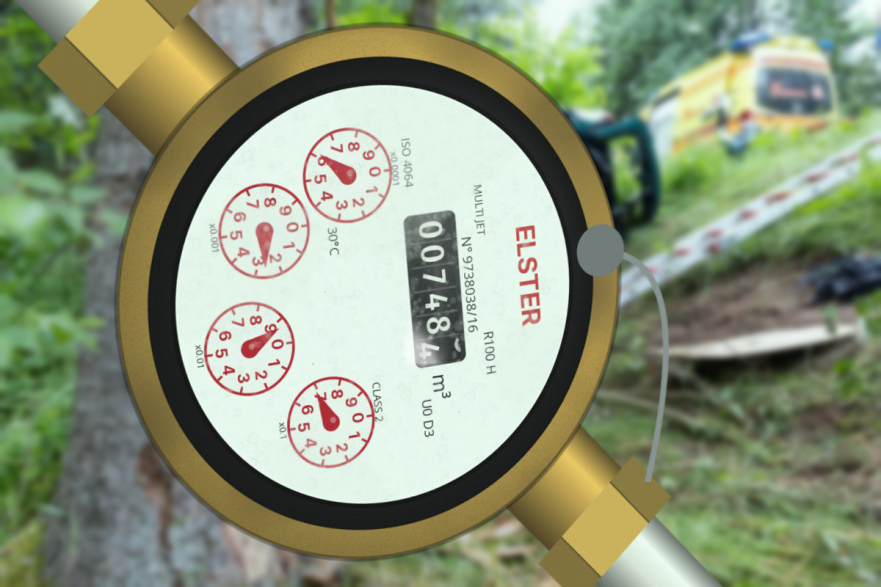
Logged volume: {"value": 7483.6926, "unit": "m³"}
